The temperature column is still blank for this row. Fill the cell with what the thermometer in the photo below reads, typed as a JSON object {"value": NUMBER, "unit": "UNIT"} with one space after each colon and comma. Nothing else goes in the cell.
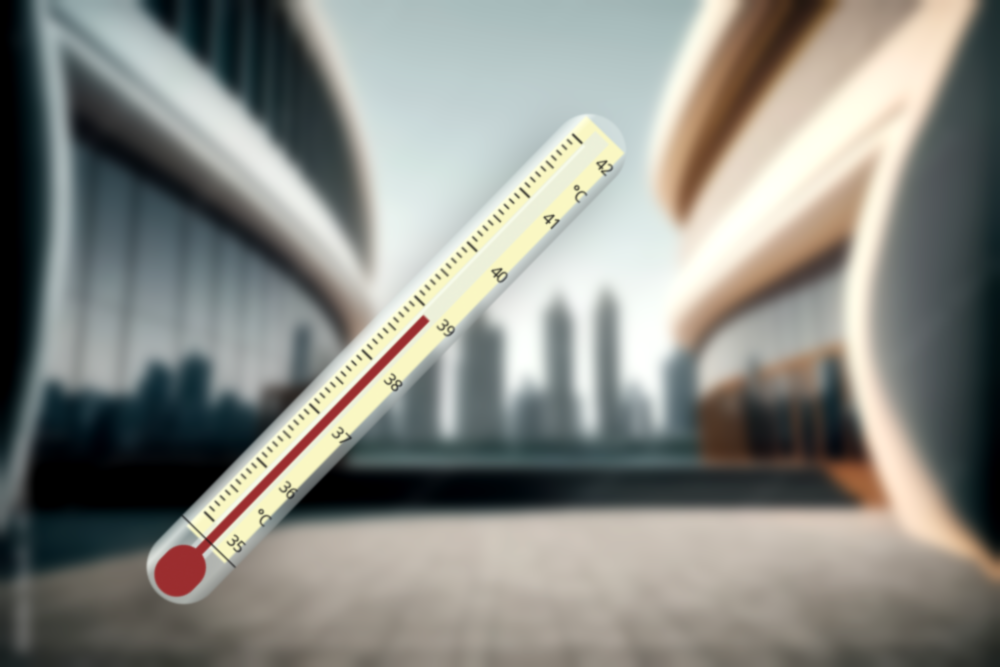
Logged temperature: {"value": 38.9, "unit": "°C"}
